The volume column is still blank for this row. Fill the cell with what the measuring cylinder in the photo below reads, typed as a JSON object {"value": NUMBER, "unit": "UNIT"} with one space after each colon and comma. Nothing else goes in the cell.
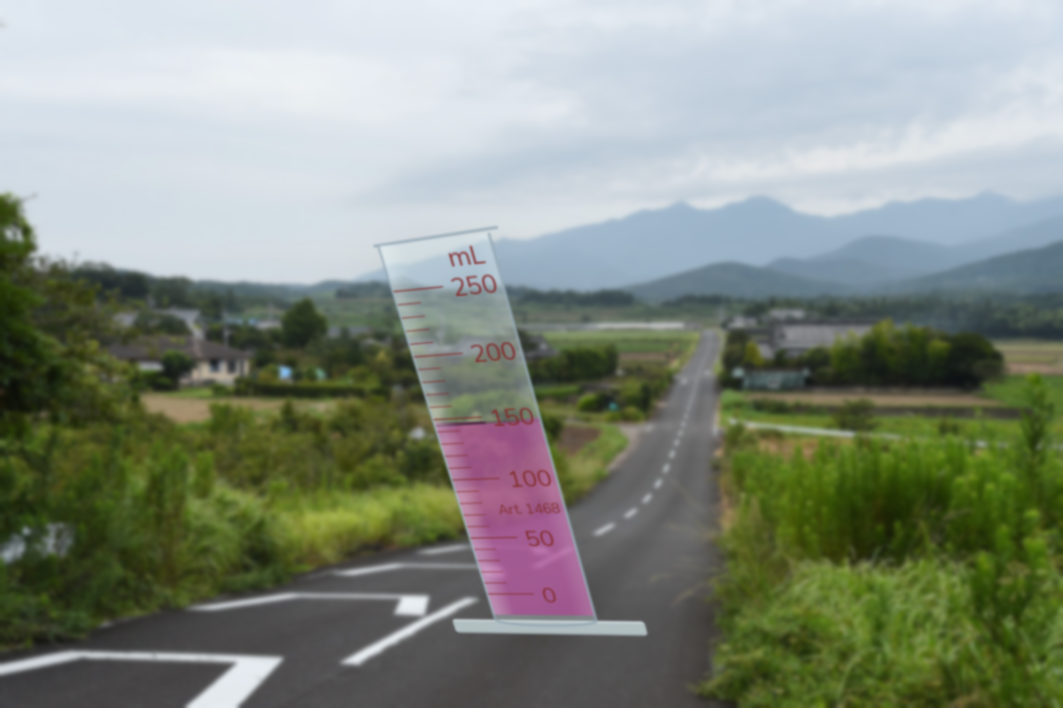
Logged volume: {"value": 145, "unit": "mL"}
